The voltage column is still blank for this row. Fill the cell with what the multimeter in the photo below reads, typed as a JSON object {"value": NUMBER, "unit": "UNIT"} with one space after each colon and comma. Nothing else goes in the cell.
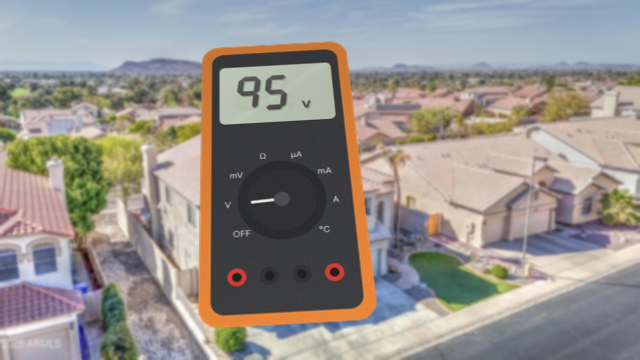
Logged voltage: {"value": 95, "unit": "V"}
